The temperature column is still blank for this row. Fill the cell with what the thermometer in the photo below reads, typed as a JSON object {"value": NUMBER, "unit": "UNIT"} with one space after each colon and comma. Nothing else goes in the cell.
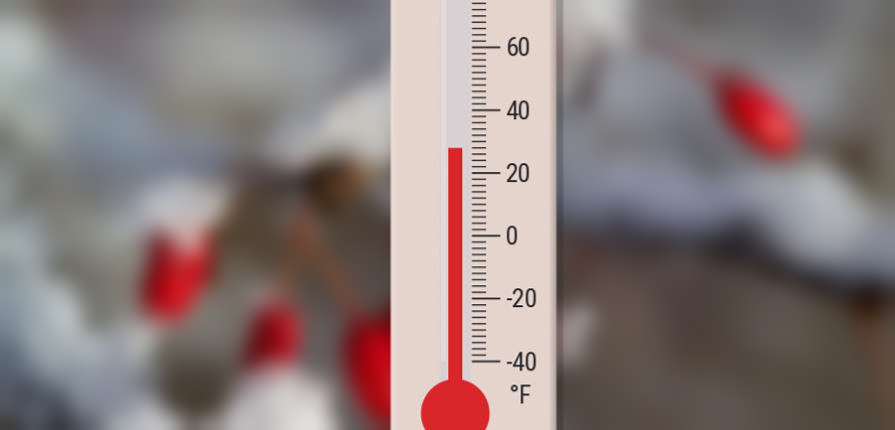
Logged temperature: {"value": 28, "unit": "°F"}
